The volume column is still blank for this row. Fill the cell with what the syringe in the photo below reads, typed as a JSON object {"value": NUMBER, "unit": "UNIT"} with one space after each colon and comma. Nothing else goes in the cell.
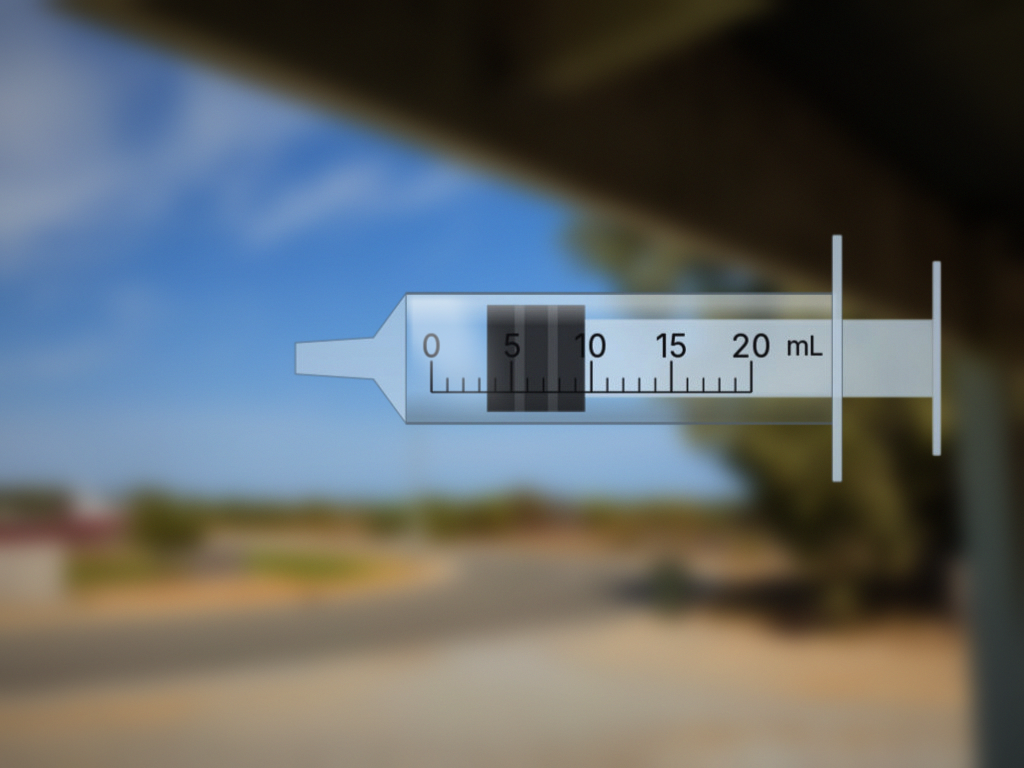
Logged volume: {"value": 3.5, "unit": "mL"}
